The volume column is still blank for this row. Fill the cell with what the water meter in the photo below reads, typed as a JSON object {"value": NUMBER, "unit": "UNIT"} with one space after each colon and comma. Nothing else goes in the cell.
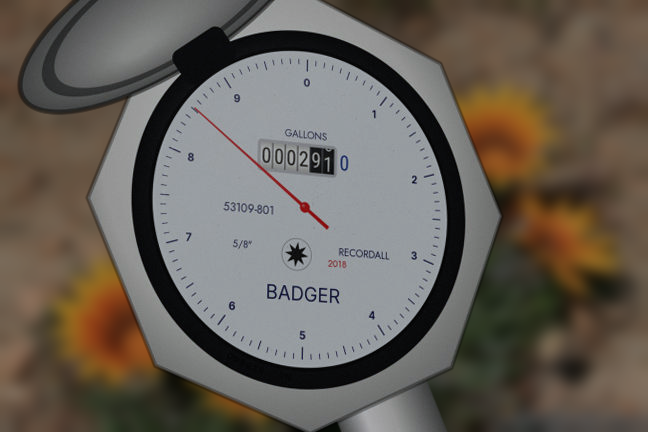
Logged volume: {"value": 2908.5, "unit": "gal"}
